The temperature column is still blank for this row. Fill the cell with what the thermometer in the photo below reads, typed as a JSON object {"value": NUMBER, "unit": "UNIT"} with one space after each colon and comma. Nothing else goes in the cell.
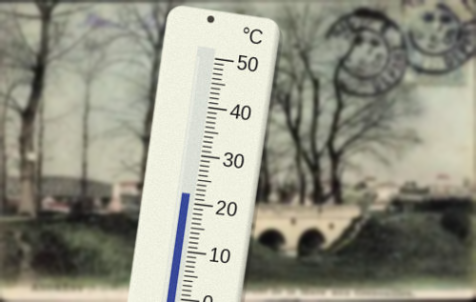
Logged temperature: {"value": 22, "unit": "°C"}
